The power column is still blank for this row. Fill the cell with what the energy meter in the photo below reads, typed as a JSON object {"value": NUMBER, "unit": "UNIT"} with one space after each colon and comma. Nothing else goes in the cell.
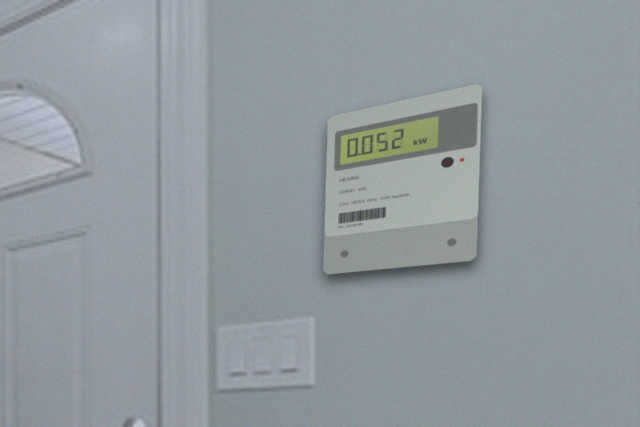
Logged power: {"value": 0.052, "unit": "kW"}
